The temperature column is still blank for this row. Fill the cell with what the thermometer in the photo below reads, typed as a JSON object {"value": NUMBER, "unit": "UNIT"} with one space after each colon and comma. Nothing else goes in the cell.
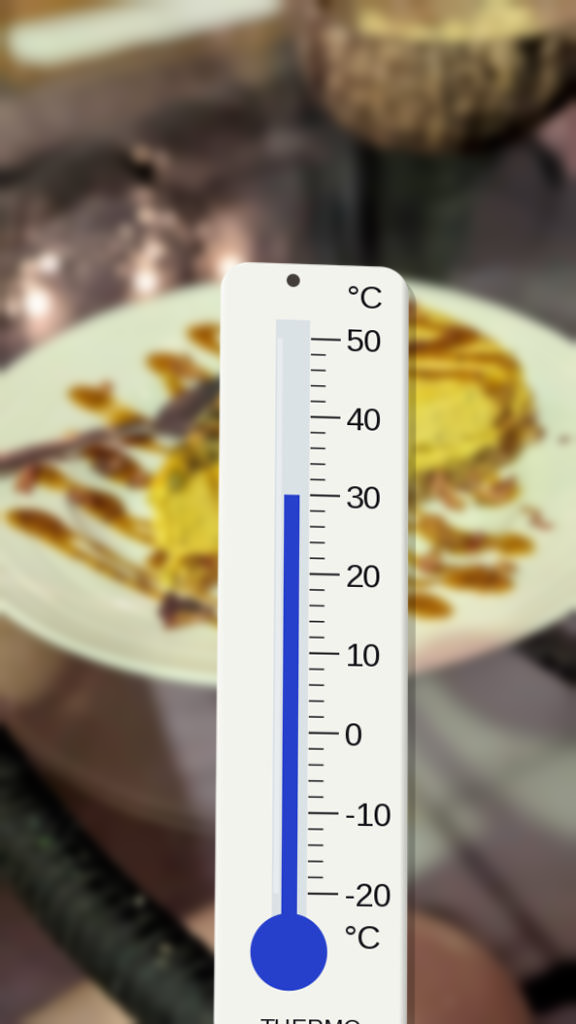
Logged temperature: {"value": 30, "unit": "°C"}
